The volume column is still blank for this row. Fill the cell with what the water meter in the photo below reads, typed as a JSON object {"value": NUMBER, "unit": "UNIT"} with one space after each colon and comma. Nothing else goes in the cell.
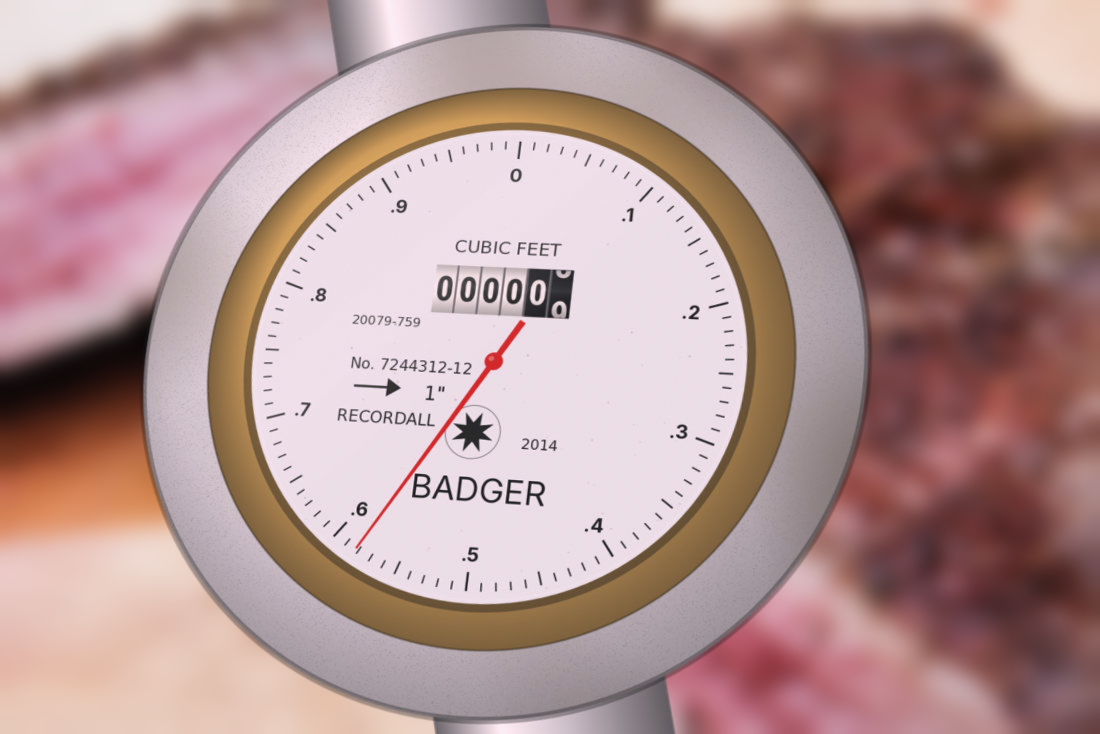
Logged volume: {"value": 8.58, "unit": "ft³"}
